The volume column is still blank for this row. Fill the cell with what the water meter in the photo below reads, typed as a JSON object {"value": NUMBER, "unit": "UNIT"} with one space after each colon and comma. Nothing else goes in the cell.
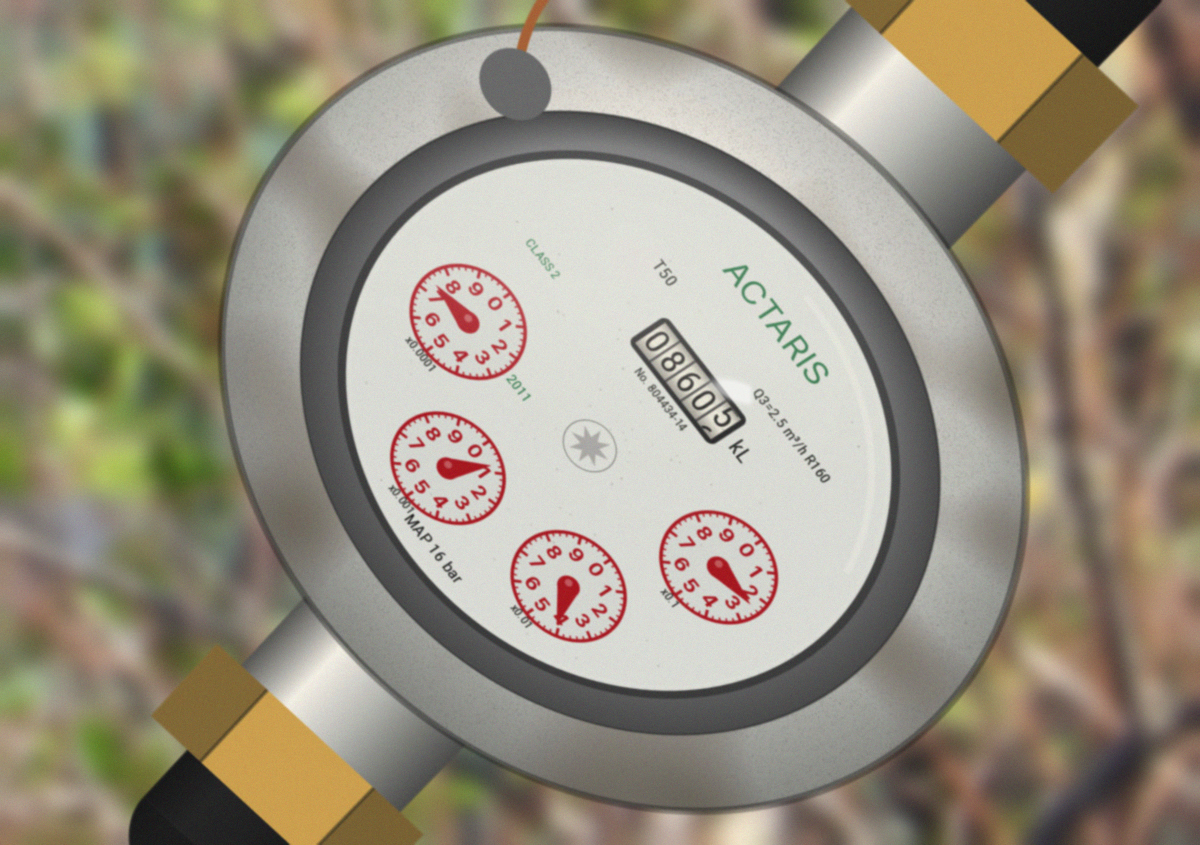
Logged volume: {"value": 8605.2407, "unit": "kL"}
